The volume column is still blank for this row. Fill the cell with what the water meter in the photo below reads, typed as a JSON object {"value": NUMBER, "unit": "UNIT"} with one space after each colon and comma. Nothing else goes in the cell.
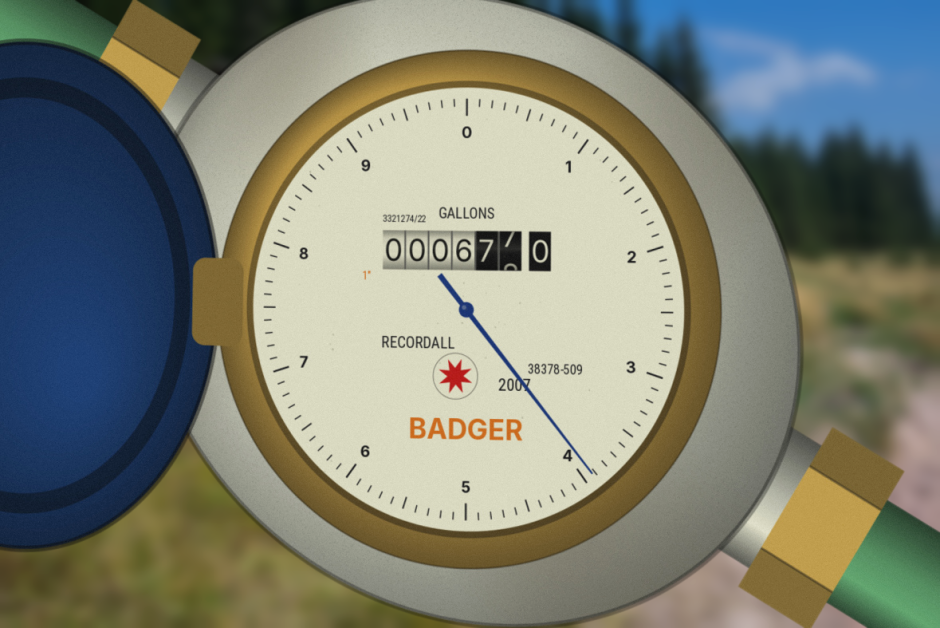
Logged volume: {"value": 6773.9, "unit": "gal"}
